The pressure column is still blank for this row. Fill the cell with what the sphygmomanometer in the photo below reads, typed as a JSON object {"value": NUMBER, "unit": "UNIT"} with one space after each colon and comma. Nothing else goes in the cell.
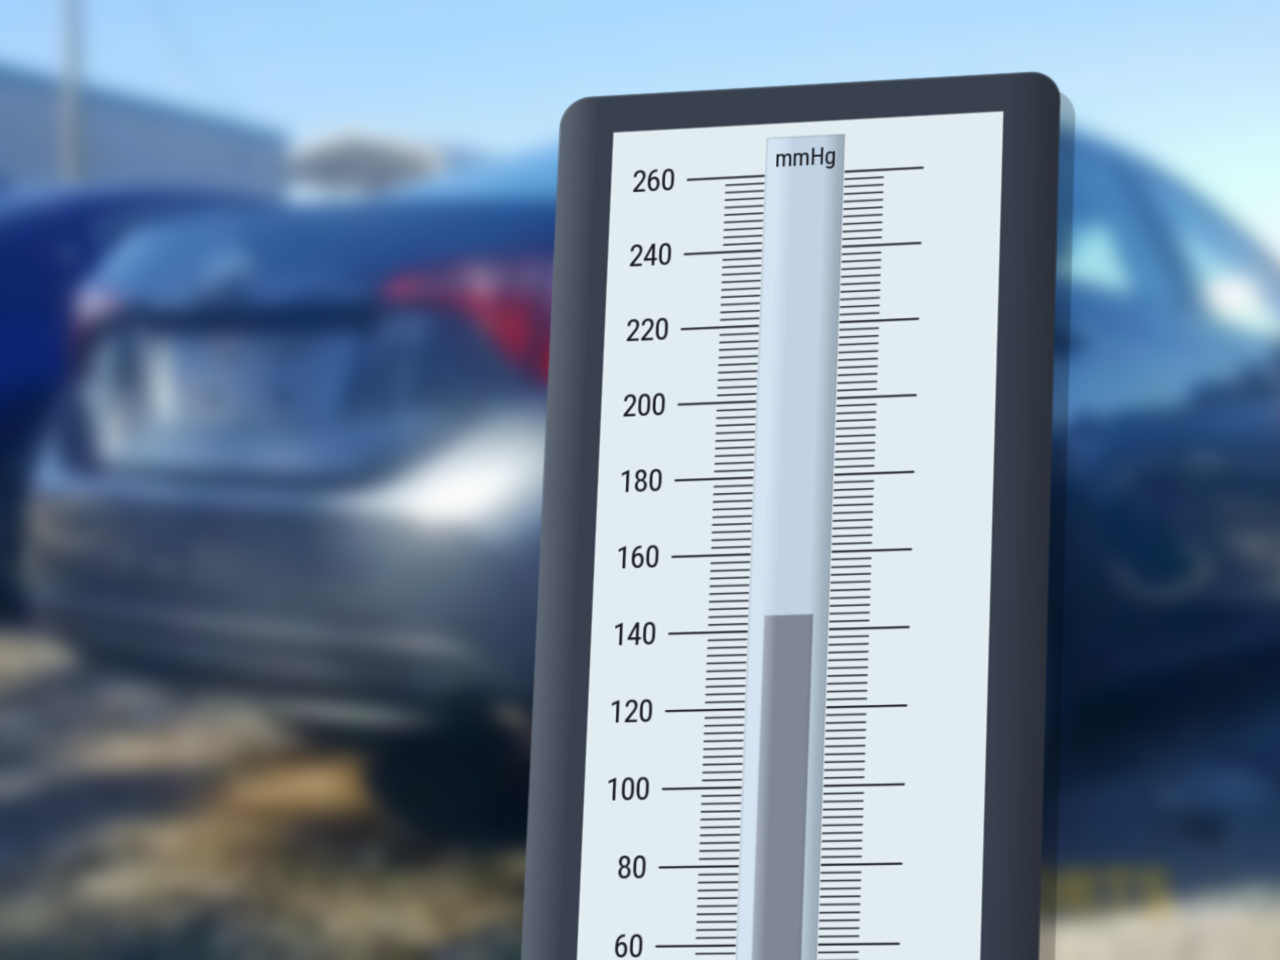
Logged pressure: {"value": 144, "unit": "mmHg"}
